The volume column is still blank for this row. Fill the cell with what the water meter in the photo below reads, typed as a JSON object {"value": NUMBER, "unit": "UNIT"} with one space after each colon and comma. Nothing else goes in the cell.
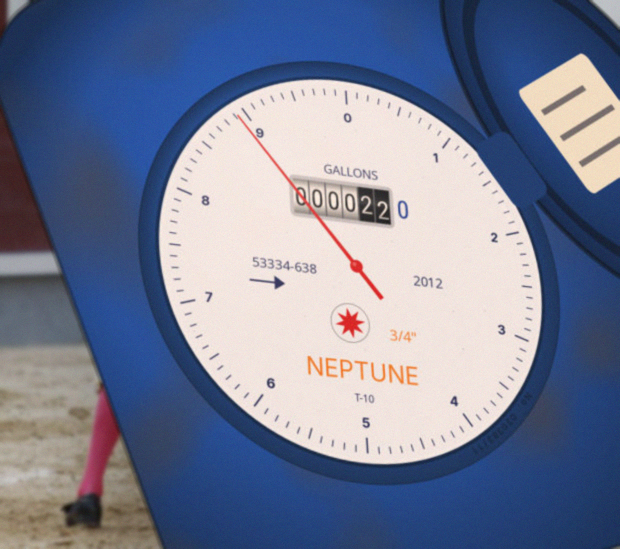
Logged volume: {"value": 218.9, "unit": "gal"}
